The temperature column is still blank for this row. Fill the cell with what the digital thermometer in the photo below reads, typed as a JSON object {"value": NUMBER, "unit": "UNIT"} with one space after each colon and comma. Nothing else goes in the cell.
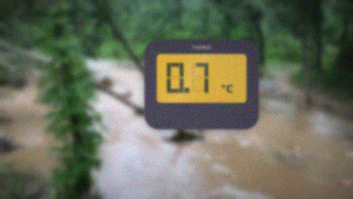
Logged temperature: {"value": 0.7, "unit": "°C"}
